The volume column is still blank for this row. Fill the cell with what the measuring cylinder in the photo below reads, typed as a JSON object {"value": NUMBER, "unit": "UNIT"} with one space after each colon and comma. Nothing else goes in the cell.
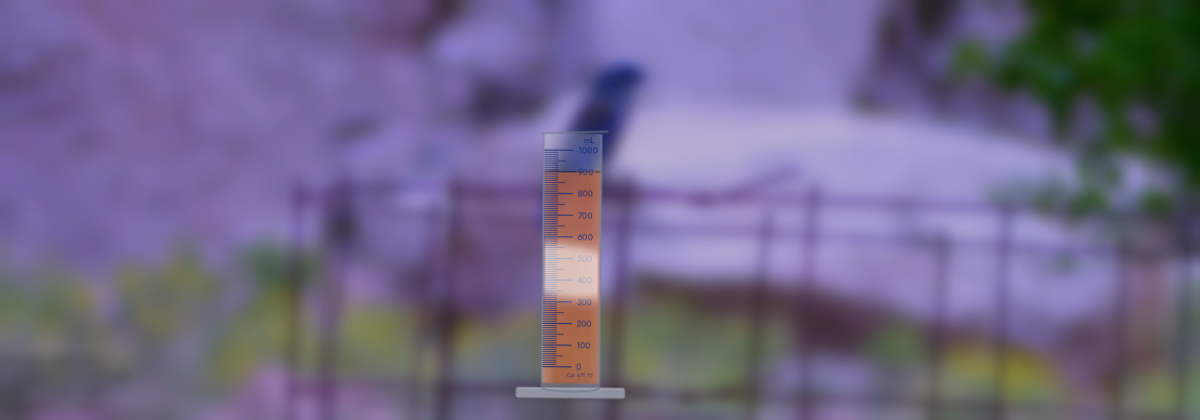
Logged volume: {"value": 900, "unit": "mL"}
